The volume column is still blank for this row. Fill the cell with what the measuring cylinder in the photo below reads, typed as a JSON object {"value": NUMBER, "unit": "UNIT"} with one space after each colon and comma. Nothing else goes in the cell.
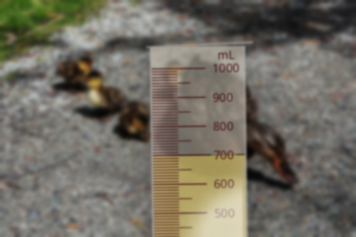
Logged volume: {"value": 700, "unit": "mL"}
